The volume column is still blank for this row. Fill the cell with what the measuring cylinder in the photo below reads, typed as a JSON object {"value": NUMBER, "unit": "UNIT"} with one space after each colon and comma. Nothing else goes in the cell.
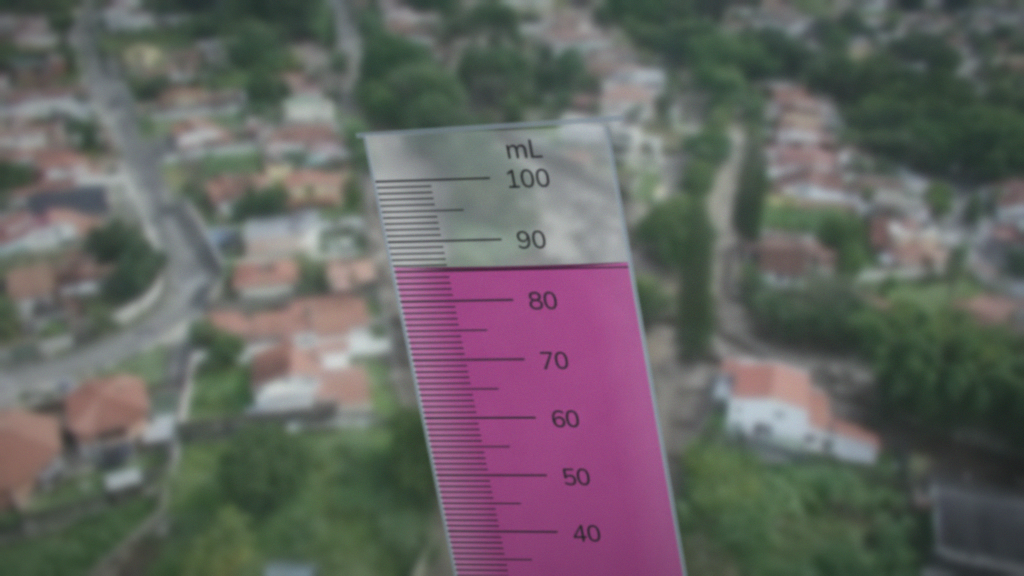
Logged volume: {"value": 85, "unit": "mL"}
